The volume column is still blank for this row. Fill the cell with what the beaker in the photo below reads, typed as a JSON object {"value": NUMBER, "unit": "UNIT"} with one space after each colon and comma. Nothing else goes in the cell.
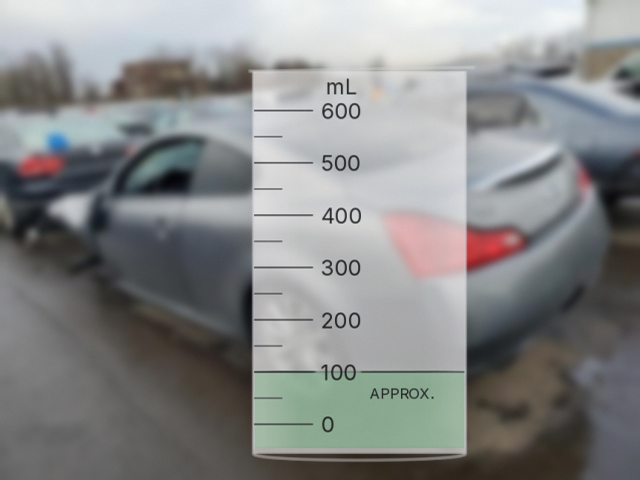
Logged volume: {"value": 100, "unit": "mL"}
